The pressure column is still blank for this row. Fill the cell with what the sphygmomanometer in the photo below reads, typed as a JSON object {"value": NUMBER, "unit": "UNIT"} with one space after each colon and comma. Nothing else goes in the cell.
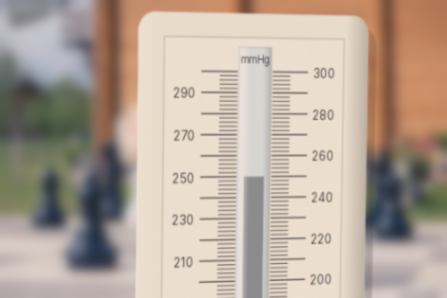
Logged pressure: {"value": 250, "unit": "mmHg"}
